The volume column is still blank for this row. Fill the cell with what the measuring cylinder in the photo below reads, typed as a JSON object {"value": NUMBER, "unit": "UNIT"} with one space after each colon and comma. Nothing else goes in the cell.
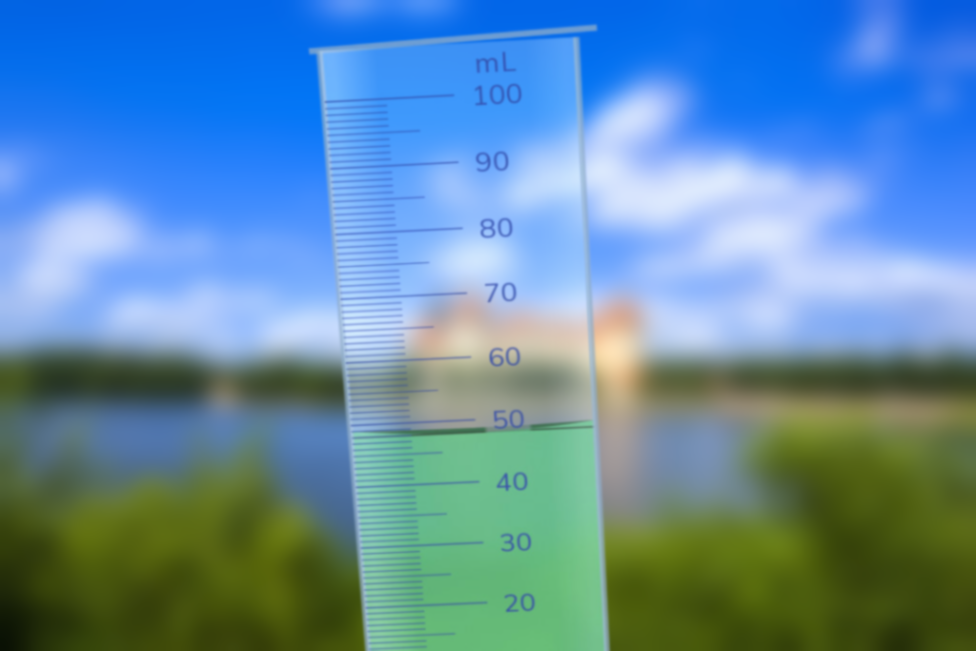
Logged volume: {"value": 48, "unit": "mL"}
